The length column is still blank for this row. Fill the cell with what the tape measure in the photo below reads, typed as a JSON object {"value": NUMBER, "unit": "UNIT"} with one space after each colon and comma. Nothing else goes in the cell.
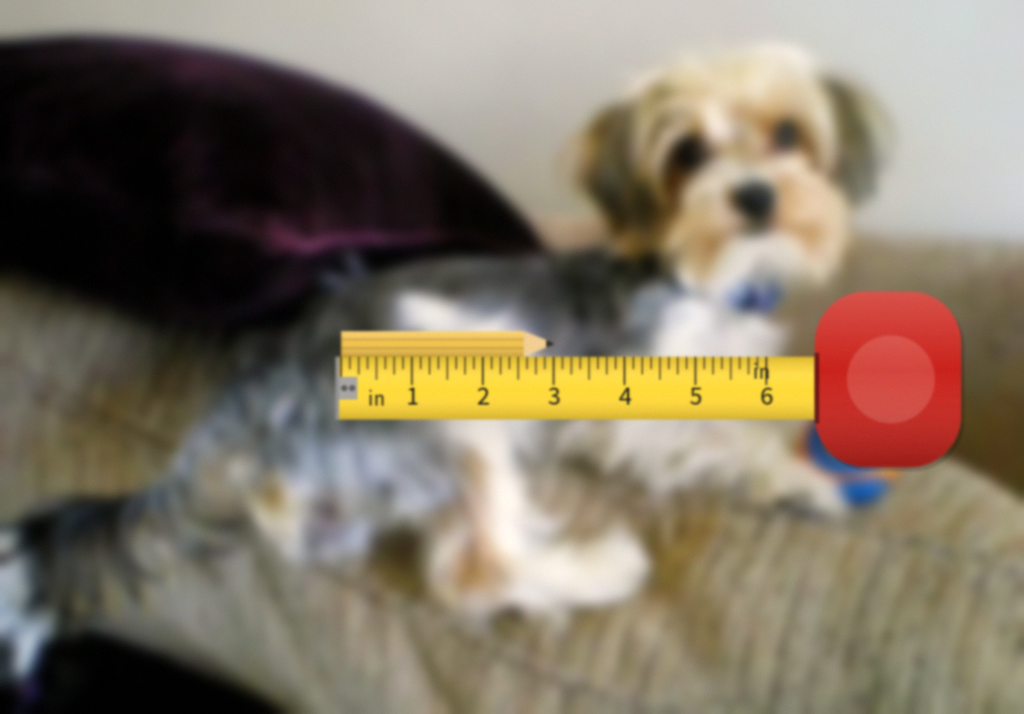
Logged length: {"value": 3, "unit": "in"}
